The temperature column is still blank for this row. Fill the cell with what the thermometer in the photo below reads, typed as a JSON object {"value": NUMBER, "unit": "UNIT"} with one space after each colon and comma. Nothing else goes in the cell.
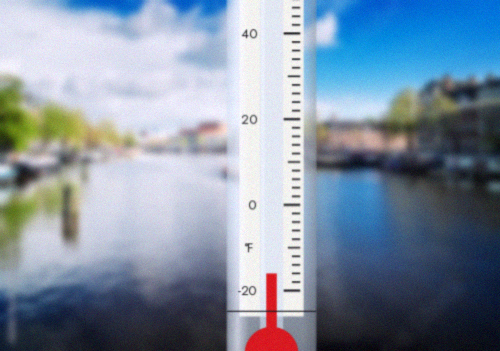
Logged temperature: {"value": -16, "unit": "°F"}
